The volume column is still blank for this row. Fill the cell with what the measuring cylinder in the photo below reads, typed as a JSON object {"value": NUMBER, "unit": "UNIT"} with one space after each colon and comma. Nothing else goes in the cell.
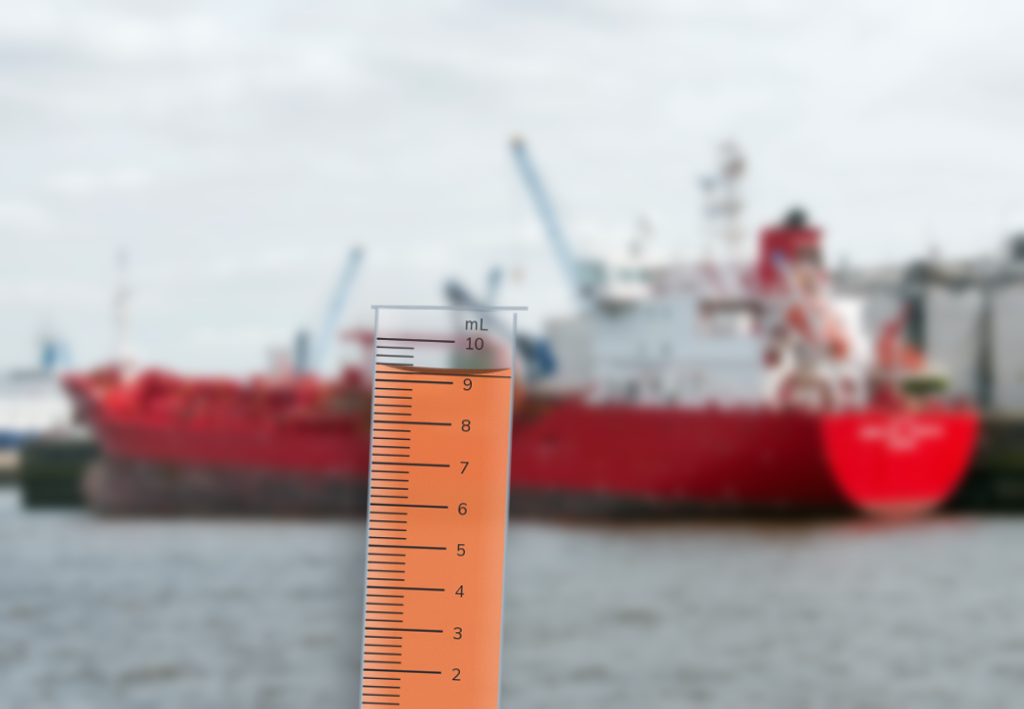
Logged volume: {"value": 9.2, "unit": "mL"}
